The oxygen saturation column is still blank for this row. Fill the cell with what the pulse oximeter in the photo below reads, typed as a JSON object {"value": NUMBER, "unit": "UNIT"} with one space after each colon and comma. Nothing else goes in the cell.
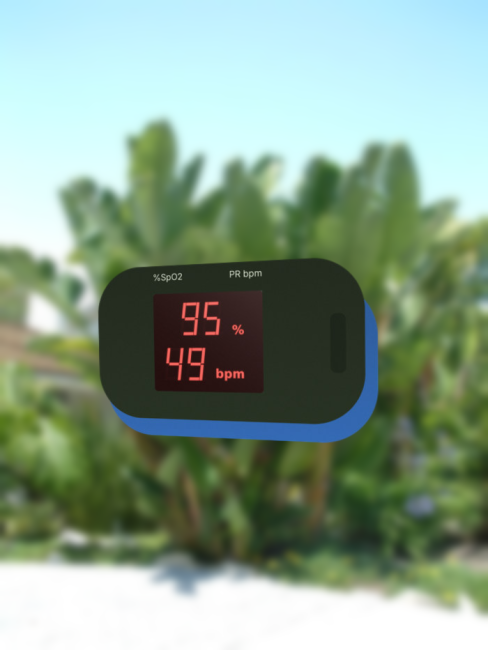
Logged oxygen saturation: {"value": 95, "unit": "%"}
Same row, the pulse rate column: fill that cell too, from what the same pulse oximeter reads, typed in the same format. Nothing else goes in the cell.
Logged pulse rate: {"value": 49, "unit": "bpm"}
